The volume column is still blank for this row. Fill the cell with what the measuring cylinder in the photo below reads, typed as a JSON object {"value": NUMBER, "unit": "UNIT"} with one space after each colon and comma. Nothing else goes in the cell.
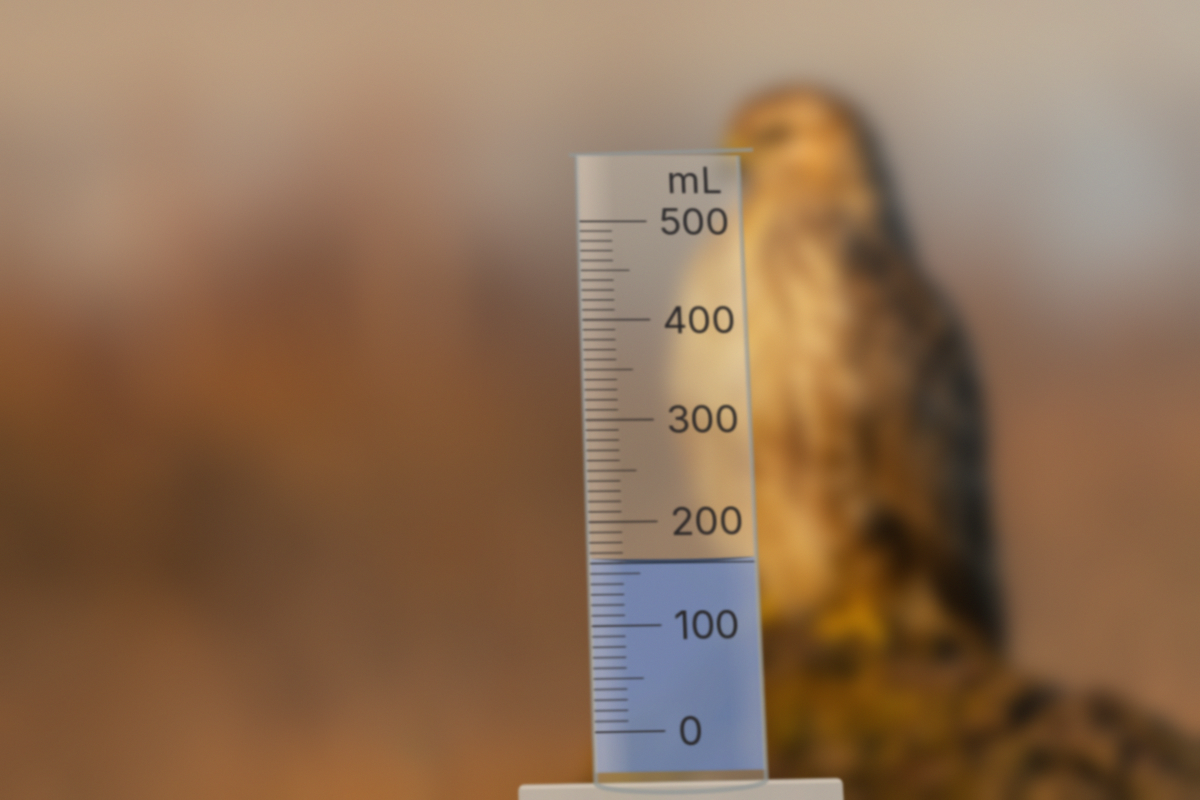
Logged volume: {"value": 160, "unit": "mL"}
